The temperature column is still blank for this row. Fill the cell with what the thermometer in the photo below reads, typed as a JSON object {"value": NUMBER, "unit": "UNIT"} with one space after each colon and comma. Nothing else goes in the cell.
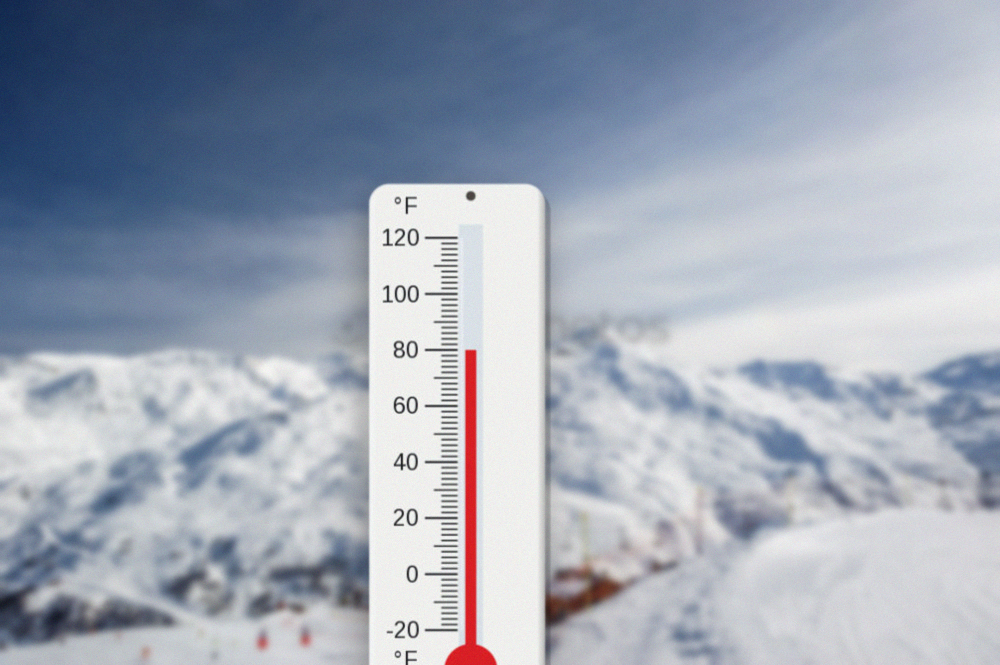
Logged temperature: {"value": 80, "unit": "°F"}
